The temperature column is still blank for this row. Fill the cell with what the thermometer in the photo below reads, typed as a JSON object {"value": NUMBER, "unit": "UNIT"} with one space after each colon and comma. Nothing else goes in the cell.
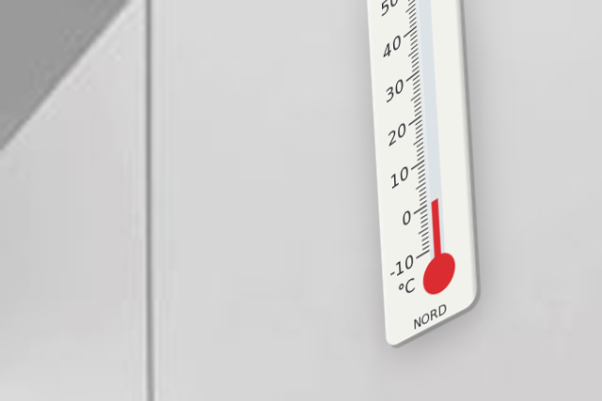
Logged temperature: {"value": 0, "unit": "°C"}
